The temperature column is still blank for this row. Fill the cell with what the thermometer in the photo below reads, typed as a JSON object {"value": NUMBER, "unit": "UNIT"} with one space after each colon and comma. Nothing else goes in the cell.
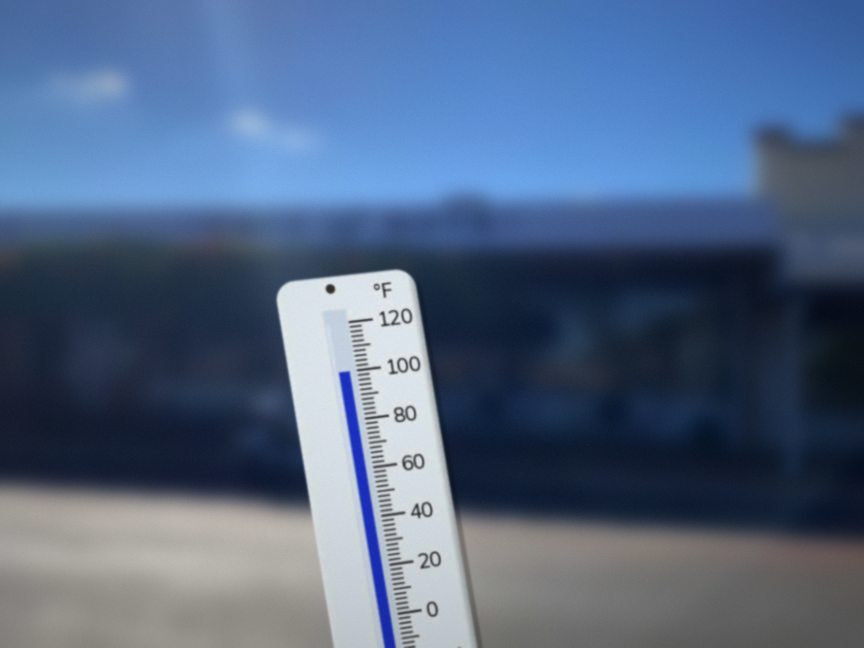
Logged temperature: {"value": 100, "unit": "°F"}
